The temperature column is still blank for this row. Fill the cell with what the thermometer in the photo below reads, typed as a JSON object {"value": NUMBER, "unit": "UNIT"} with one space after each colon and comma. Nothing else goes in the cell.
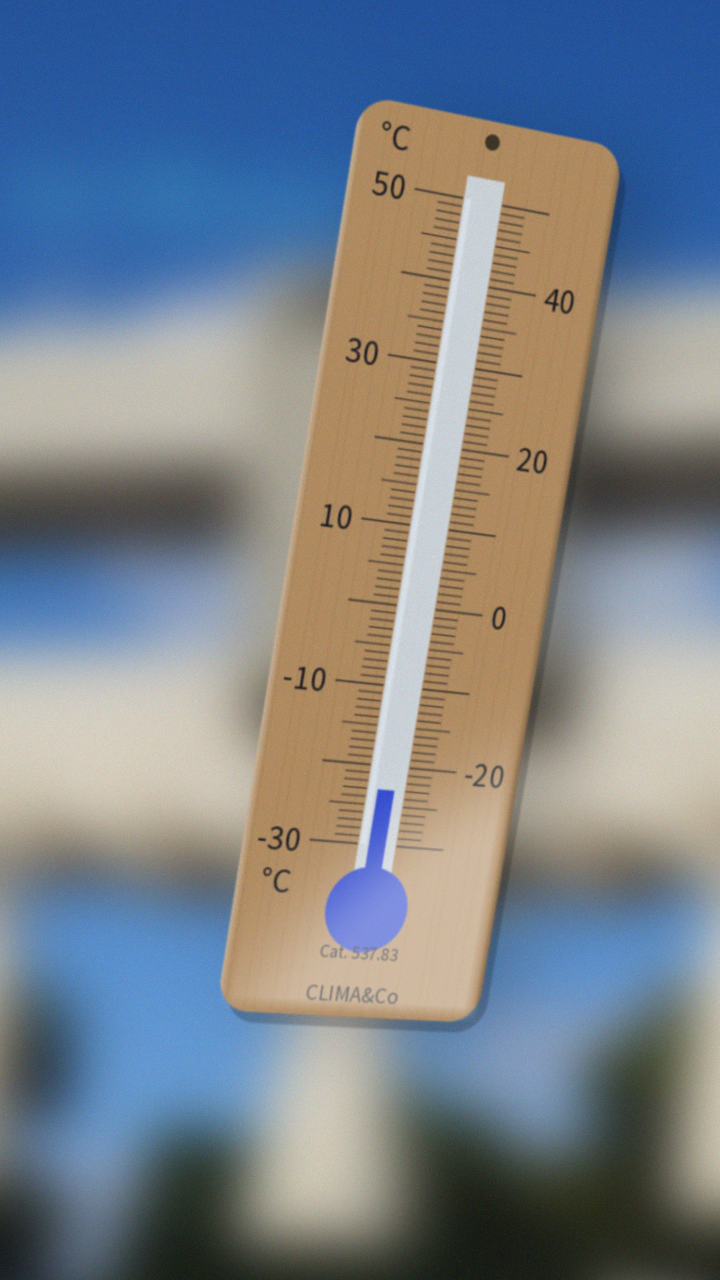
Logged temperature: {"value": -23, "unit": "°C"}
